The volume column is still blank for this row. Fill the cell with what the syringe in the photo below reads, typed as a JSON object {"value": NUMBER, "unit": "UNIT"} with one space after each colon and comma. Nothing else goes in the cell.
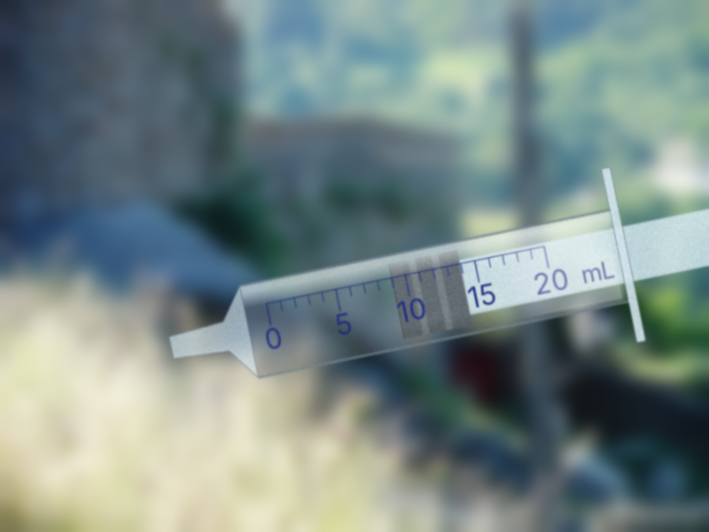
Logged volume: {"value": 9, "unit": "mL"}
